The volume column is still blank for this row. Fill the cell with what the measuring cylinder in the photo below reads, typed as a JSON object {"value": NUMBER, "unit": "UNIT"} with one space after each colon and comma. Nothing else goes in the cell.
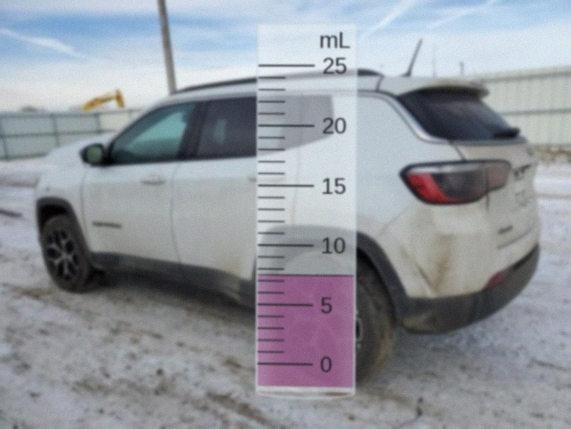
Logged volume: {"value": 7.5, "unit": "mL"}
